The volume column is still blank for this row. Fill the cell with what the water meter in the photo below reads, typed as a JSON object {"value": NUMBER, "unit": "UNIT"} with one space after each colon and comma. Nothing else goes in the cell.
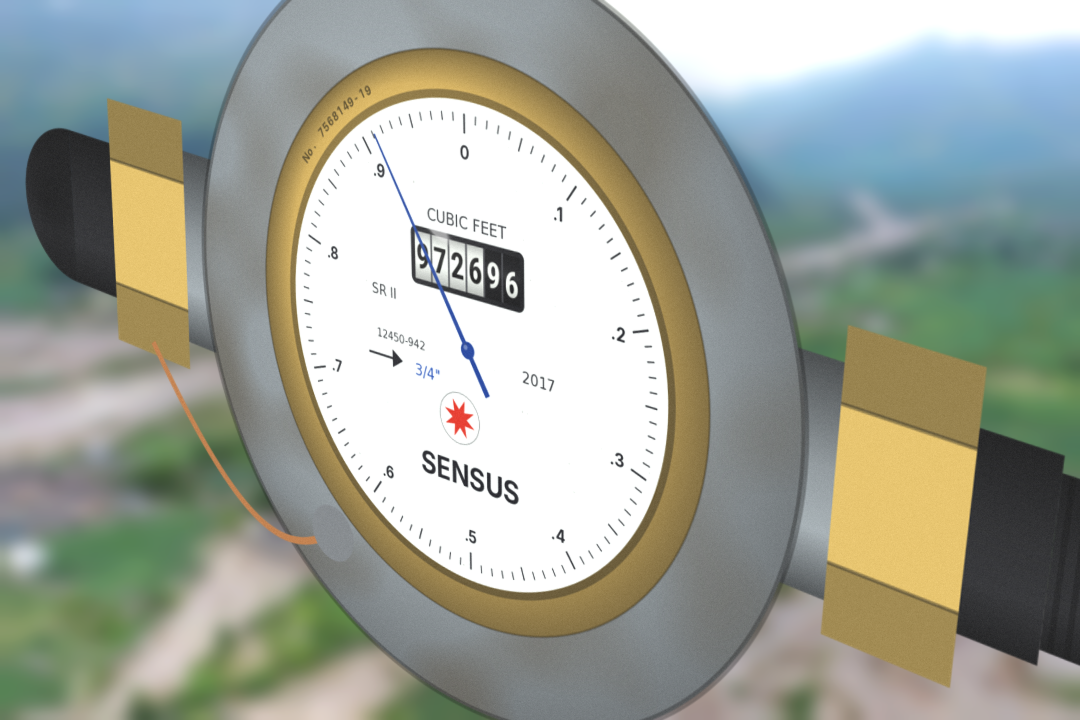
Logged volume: {"value": 972695.91, "unit": "ft³"}
